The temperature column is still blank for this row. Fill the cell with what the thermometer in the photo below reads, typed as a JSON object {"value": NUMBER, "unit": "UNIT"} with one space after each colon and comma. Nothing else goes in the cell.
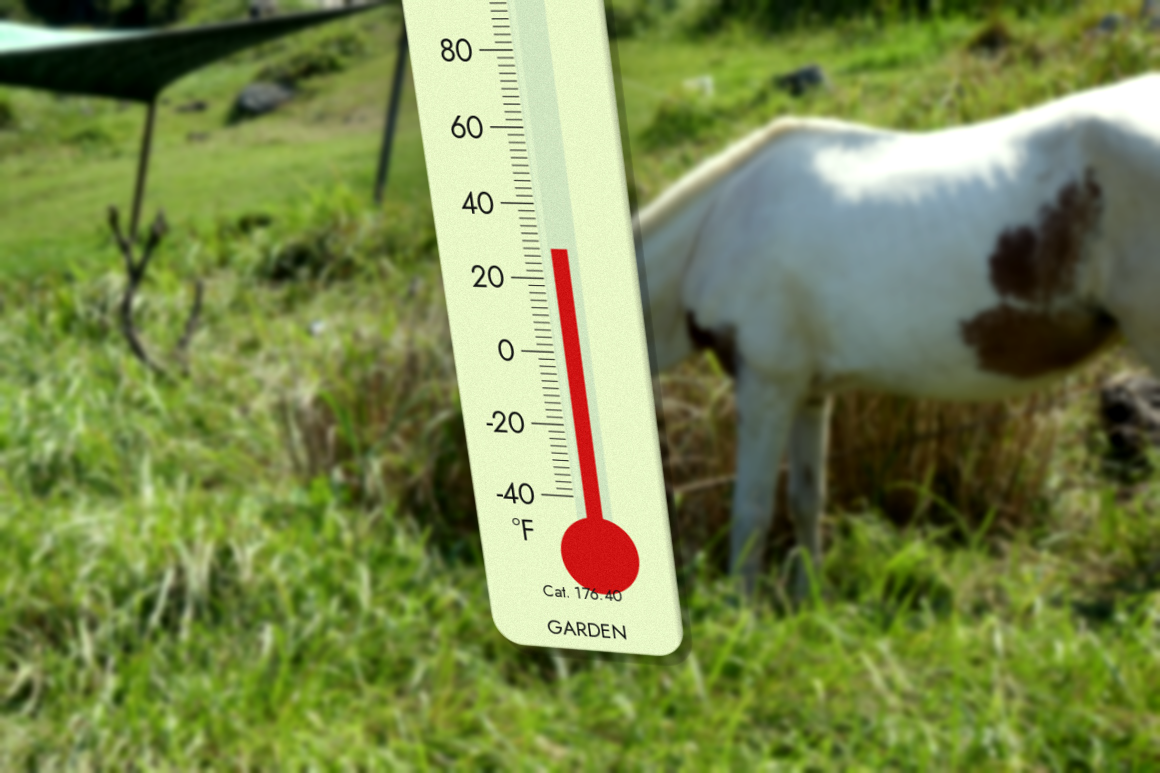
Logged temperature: {"value": 28, "unit": "°F"}
